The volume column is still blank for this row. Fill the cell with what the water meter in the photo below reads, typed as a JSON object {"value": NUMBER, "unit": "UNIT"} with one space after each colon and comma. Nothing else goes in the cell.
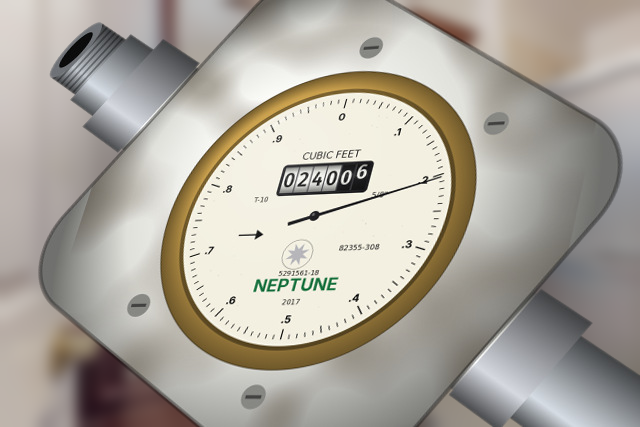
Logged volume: {"value": 24006.20, "unit": "ft³"}
